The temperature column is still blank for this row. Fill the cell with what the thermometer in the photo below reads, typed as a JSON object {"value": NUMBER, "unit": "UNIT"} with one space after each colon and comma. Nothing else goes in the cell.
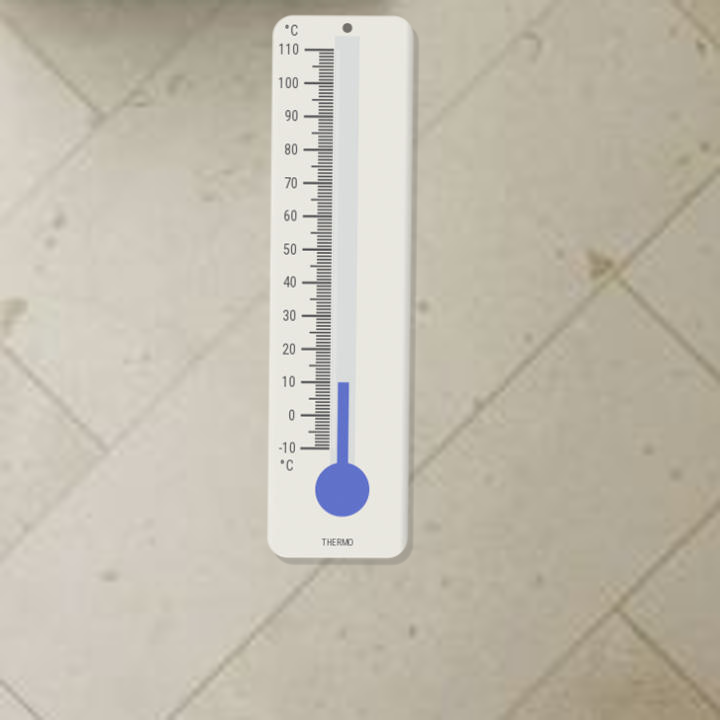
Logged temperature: {"value": 10, "unit": "°C"}
